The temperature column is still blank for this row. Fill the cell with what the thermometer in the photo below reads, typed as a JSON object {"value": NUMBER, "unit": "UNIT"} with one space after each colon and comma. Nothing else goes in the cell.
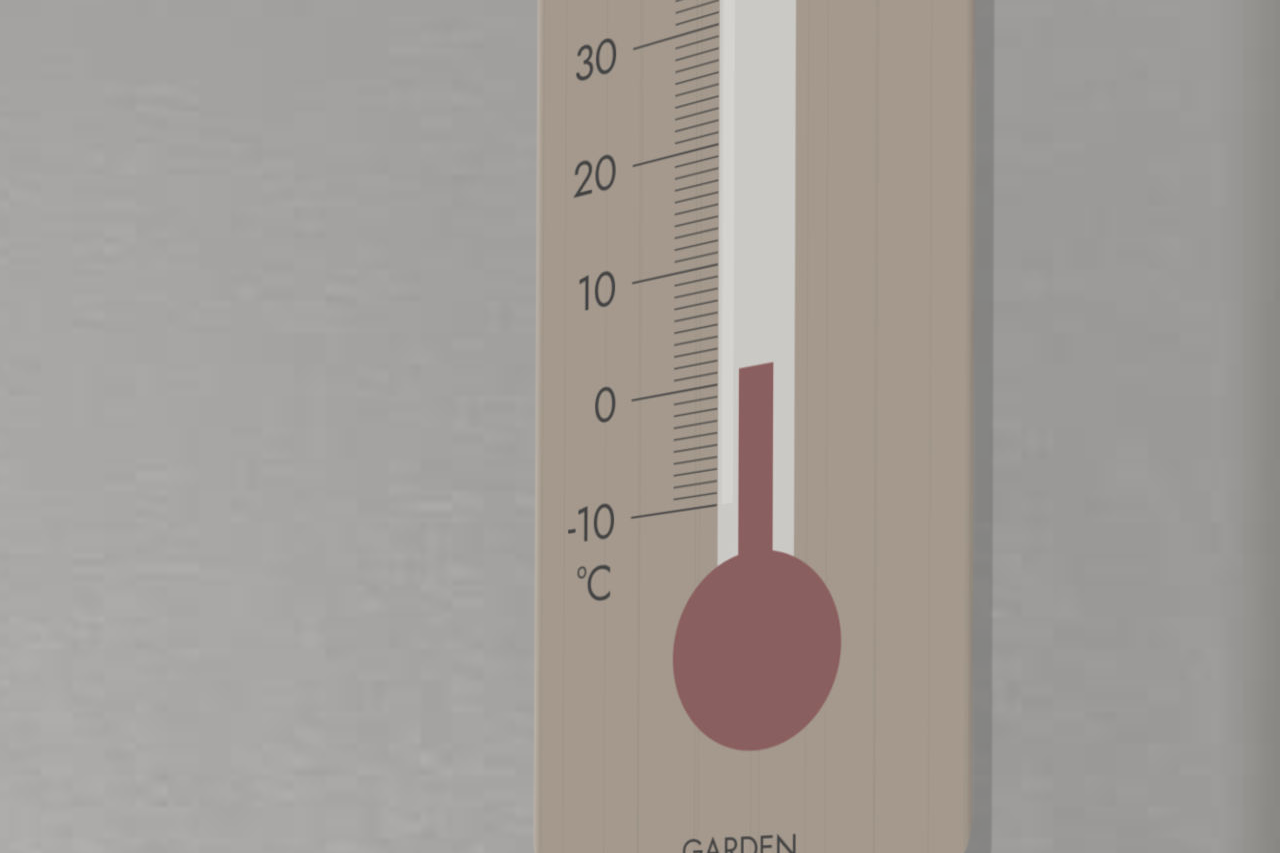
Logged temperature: {"value": 1, "unit": "°C"}
